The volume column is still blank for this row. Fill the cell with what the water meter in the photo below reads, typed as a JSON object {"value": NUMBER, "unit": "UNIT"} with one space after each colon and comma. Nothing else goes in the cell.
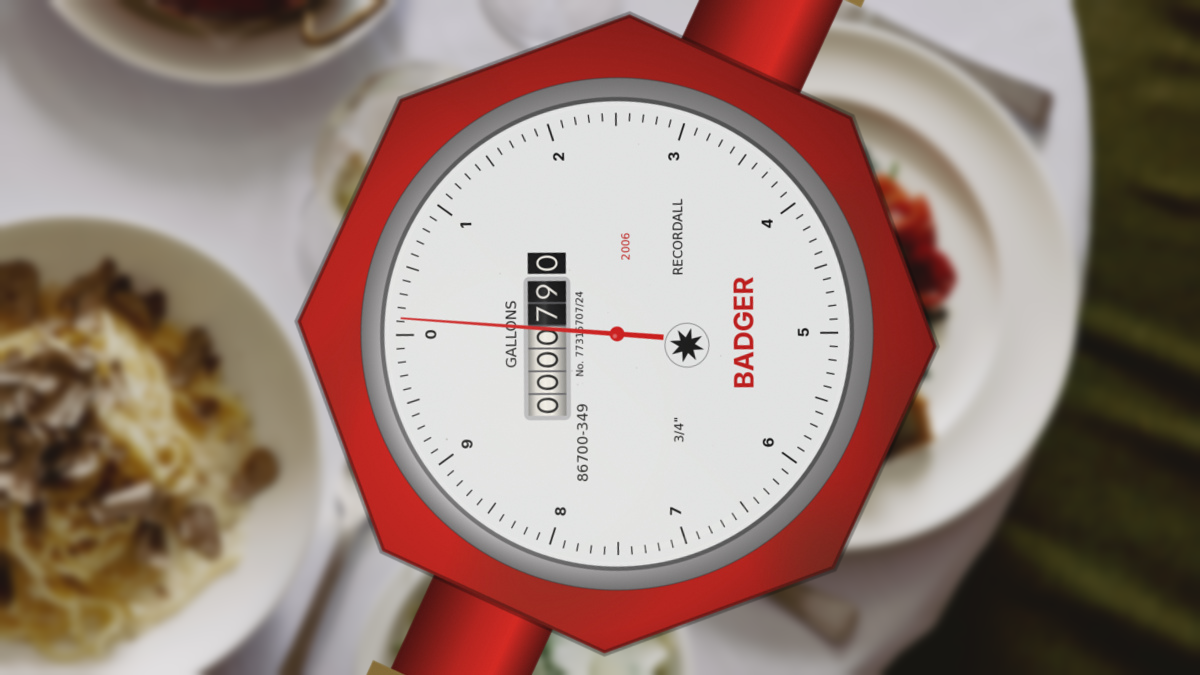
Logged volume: {"value": 790.1, "unit": "gal"}
